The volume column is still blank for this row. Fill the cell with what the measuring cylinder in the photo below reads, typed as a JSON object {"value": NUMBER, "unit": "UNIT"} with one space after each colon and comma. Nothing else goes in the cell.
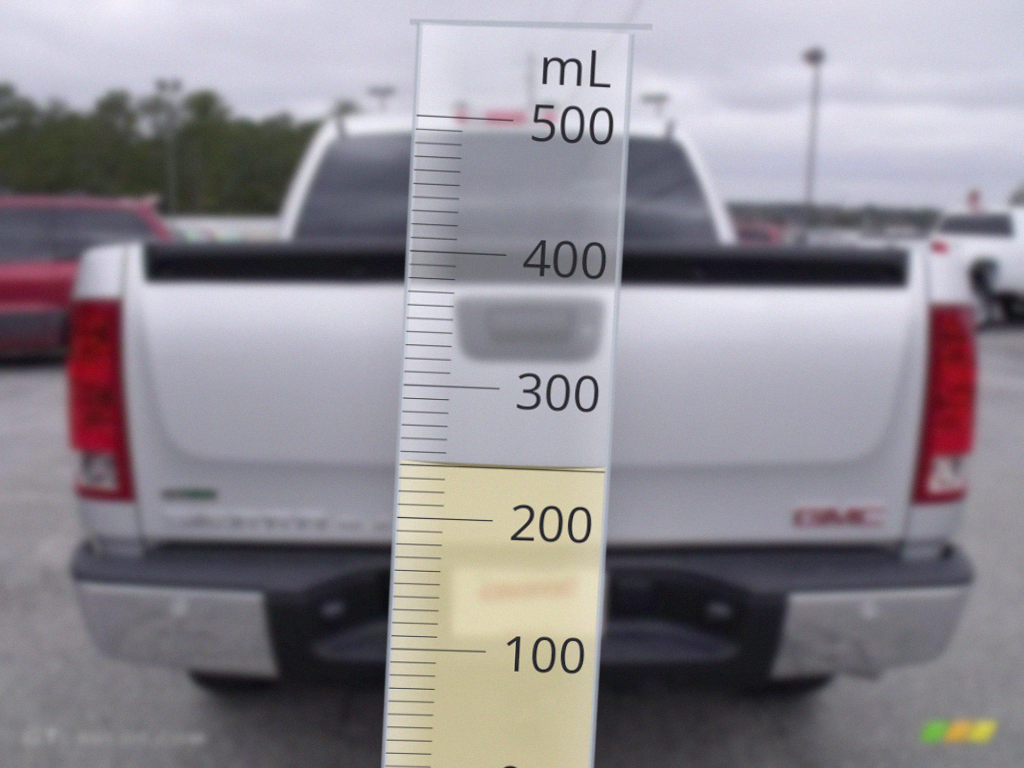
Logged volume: {"value": 240, "unit": "mL"}
